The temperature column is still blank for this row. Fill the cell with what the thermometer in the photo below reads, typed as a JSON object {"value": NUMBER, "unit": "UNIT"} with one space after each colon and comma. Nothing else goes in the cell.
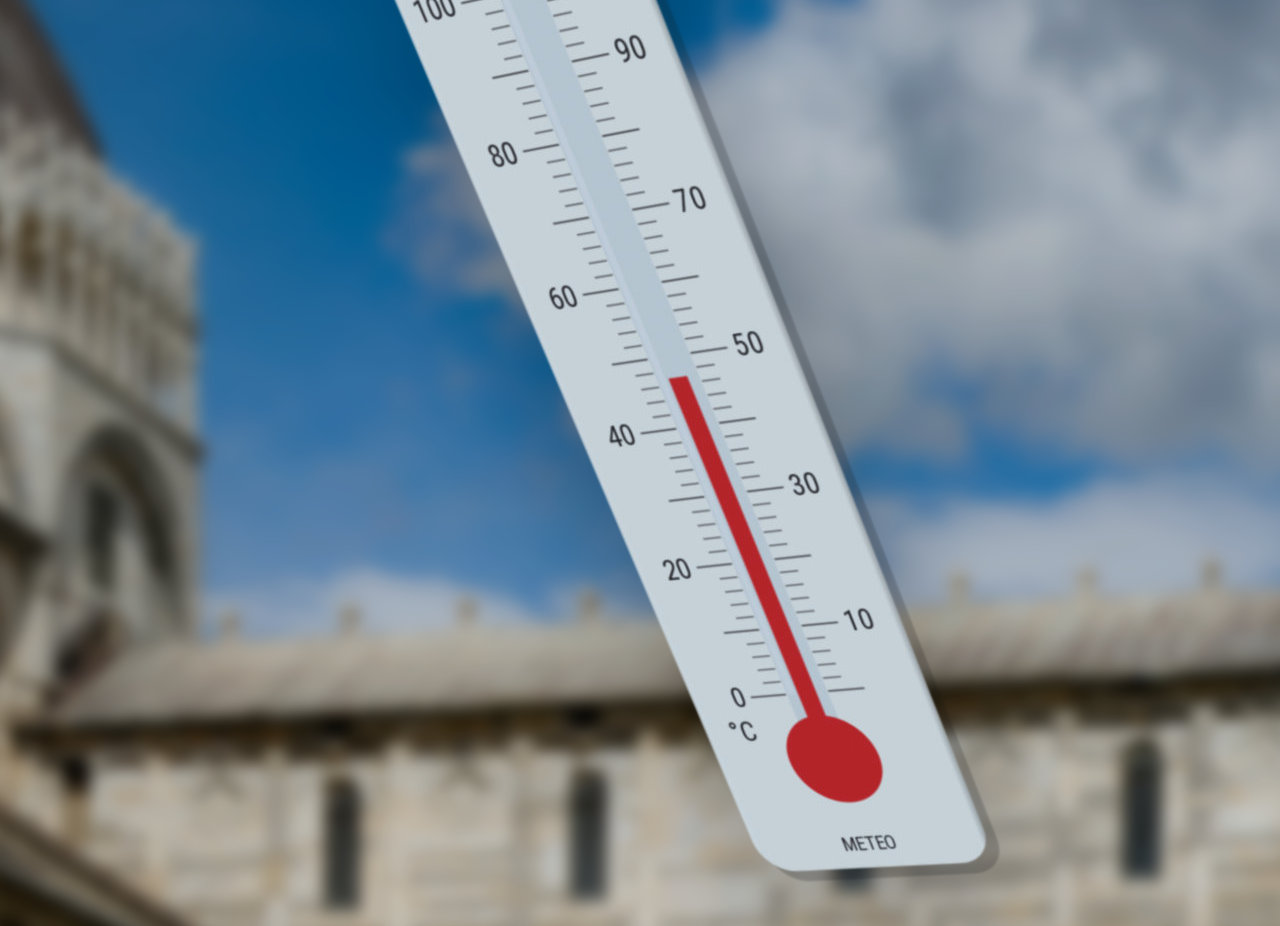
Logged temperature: {"value": 47, "unit": "°C"}
